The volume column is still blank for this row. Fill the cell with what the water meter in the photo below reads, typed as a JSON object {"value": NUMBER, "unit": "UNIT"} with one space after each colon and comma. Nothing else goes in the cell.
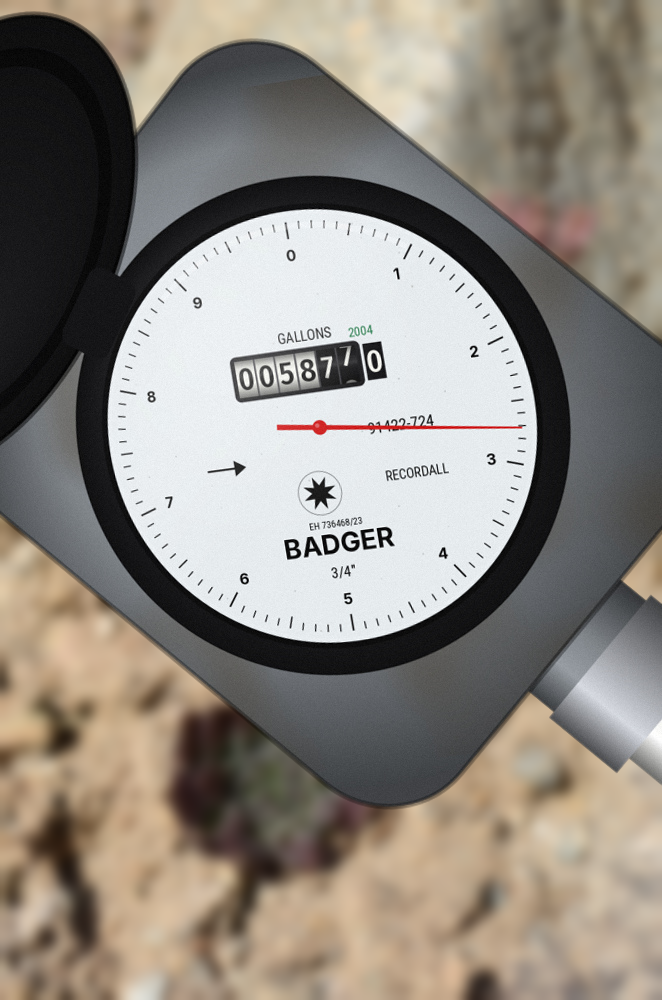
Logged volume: {"value": 58772.7, "unit": "gal"}
